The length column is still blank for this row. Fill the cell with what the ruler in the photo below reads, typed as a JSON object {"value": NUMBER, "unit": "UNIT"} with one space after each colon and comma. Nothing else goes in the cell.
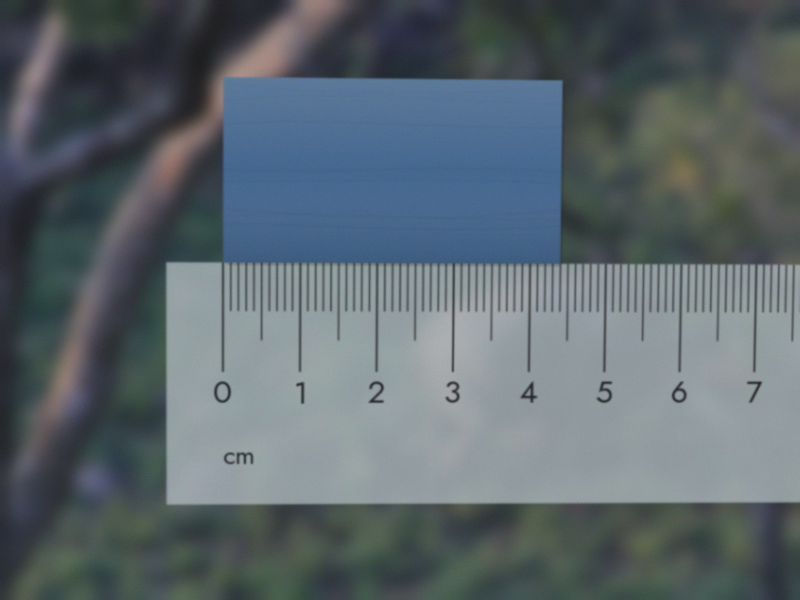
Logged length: {"value": 4.4, "unit": "cm"}
